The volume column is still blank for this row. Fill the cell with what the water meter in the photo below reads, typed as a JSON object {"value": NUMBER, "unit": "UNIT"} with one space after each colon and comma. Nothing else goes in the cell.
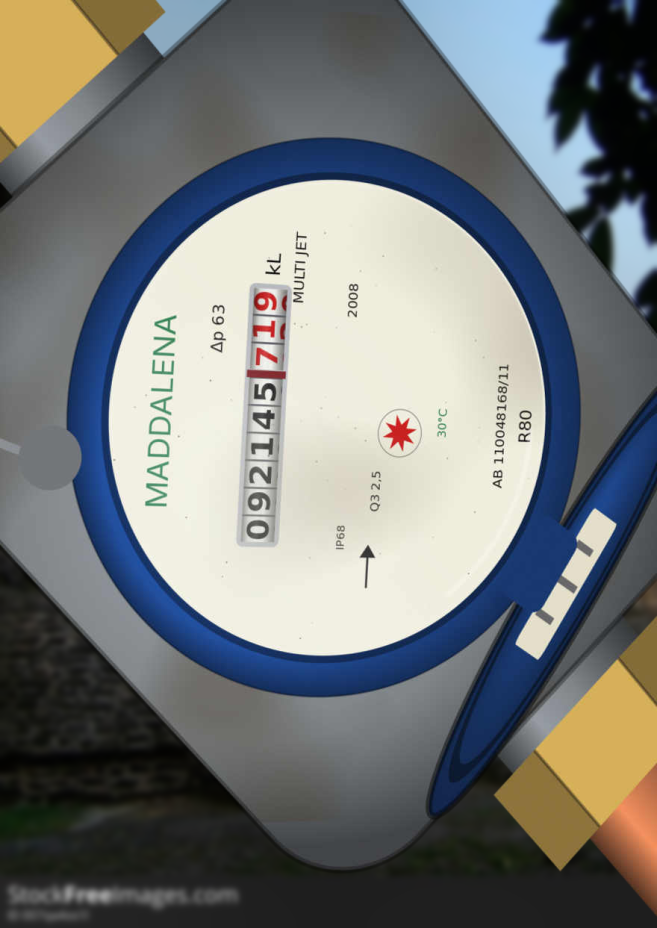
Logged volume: {"value": 92145.719, "unit": "kL"}
